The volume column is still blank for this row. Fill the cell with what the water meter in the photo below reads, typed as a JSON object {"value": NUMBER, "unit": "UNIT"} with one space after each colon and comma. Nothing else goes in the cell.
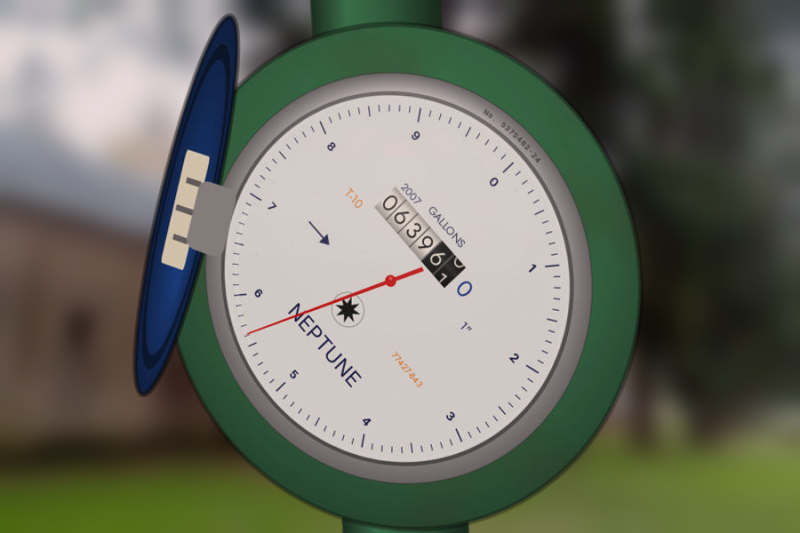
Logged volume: {"value": 639605.6, "unit": "gal"}
